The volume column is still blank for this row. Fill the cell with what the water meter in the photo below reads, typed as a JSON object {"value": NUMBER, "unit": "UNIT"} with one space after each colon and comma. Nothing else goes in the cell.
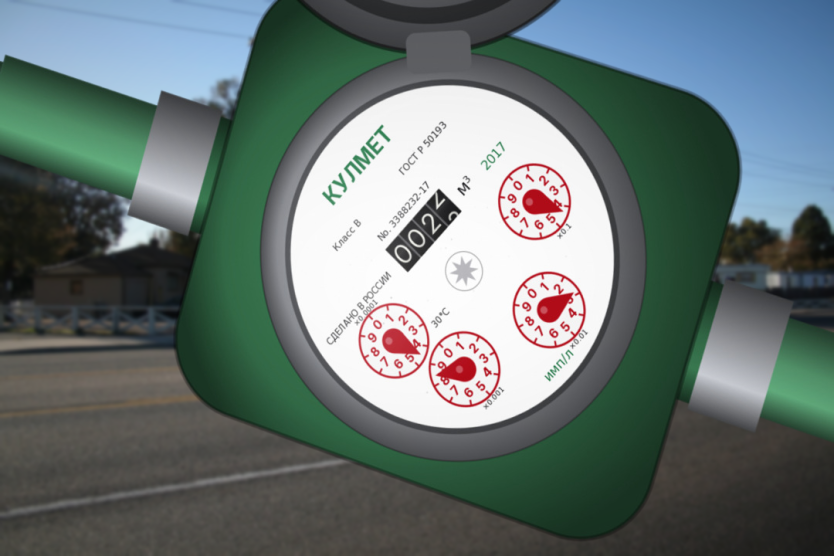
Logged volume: {"value": 22.4284, "unit": "m³"}
